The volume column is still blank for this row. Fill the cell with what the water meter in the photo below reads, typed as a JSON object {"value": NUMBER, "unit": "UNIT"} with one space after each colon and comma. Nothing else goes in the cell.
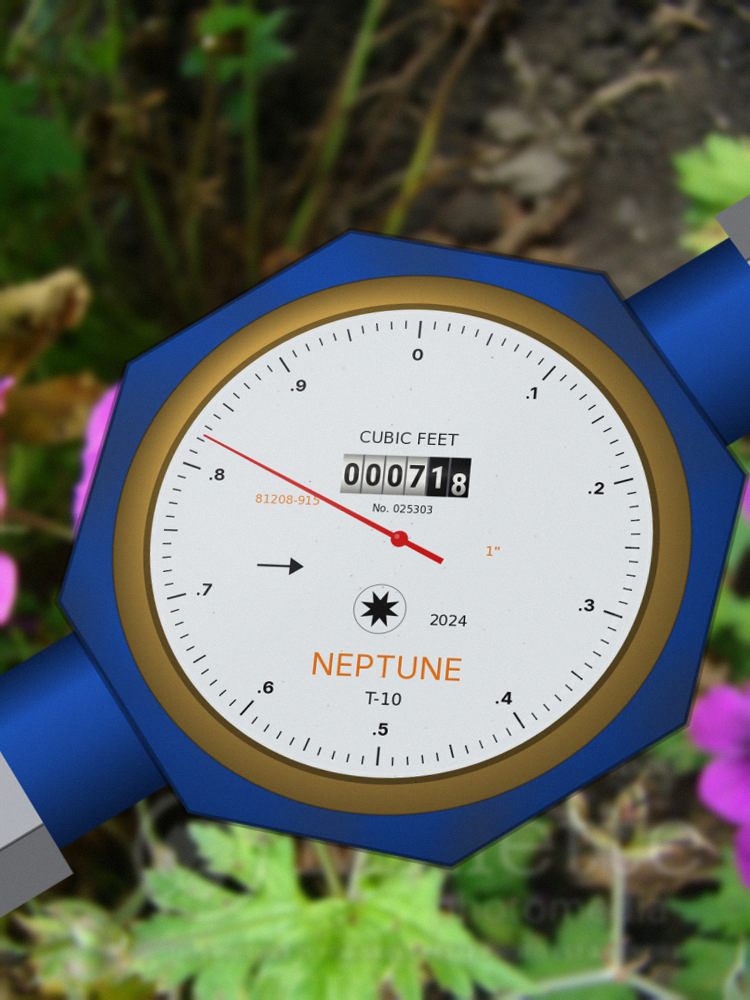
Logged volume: {"value": 717.82, "unit": "ft³"}
